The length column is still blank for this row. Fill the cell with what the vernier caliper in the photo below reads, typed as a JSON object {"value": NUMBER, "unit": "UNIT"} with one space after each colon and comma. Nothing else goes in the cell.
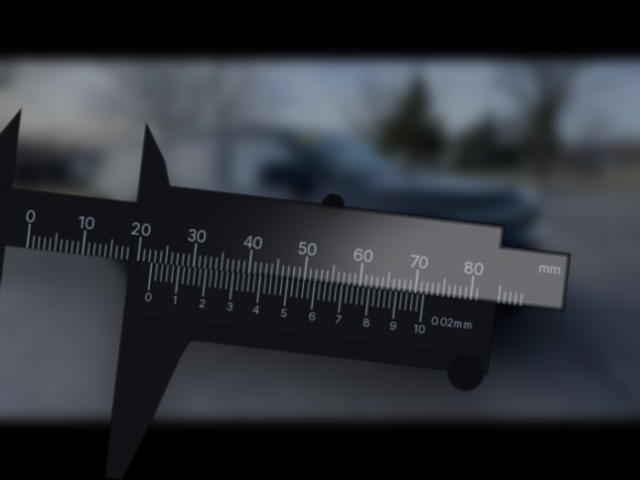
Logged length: {"value": 22.5, "unit": "mm"}
